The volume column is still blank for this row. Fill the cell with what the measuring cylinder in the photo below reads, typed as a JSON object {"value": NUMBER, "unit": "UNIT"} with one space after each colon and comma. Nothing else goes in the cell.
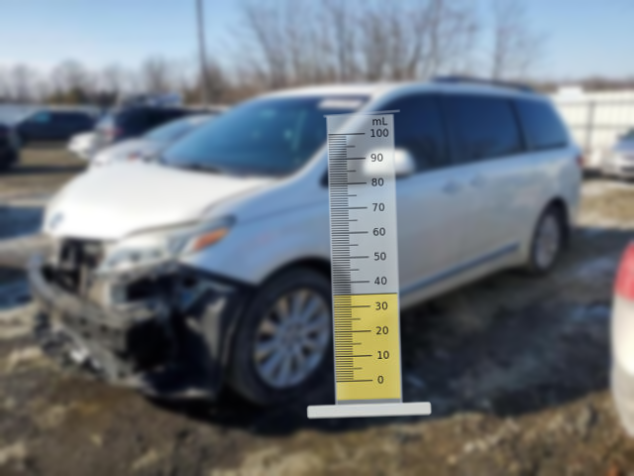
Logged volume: {"value": 35, "unit": "mL"}
